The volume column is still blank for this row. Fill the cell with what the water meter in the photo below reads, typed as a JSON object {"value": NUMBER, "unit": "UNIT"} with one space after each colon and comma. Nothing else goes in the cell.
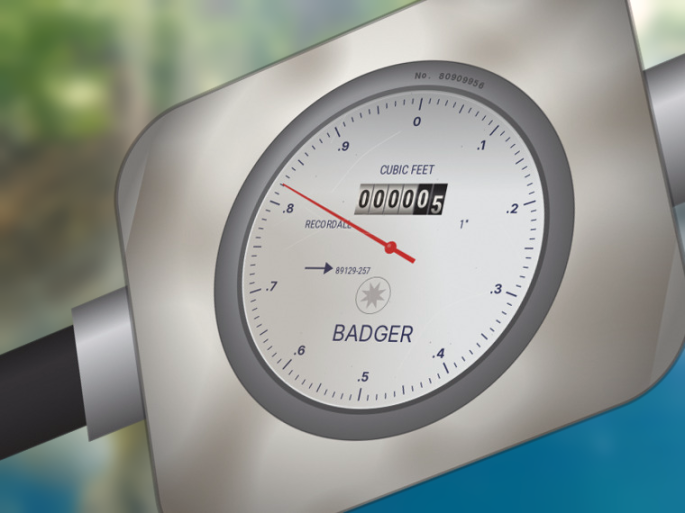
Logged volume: {"value": 4.82, "unit": "ft³"}
